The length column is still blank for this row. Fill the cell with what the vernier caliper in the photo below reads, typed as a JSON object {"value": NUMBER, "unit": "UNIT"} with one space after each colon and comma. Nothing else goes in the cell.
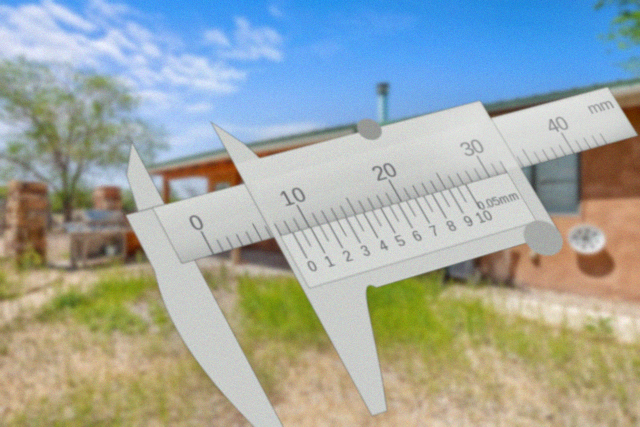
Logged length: {"value": 8.2, "unit": "mm"}
